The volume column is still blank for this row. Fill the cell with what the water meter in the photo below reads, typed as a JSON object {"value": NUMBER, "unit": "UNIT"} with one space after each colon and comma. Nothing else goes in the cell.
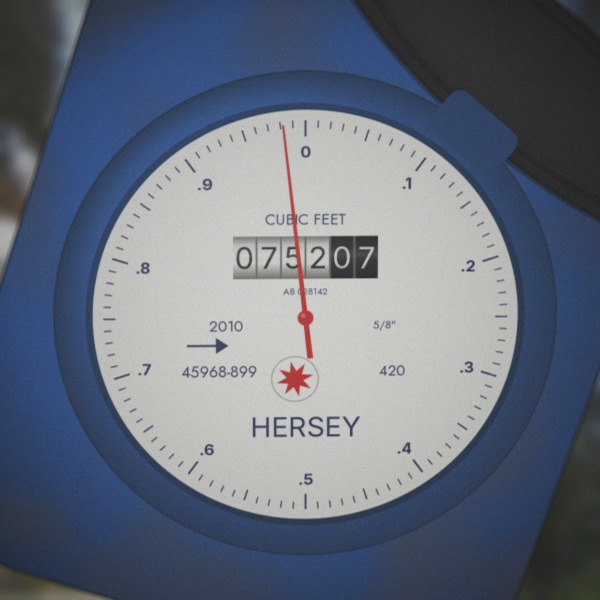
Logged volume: {"value": 75206.98, "unit": "ft³"}
